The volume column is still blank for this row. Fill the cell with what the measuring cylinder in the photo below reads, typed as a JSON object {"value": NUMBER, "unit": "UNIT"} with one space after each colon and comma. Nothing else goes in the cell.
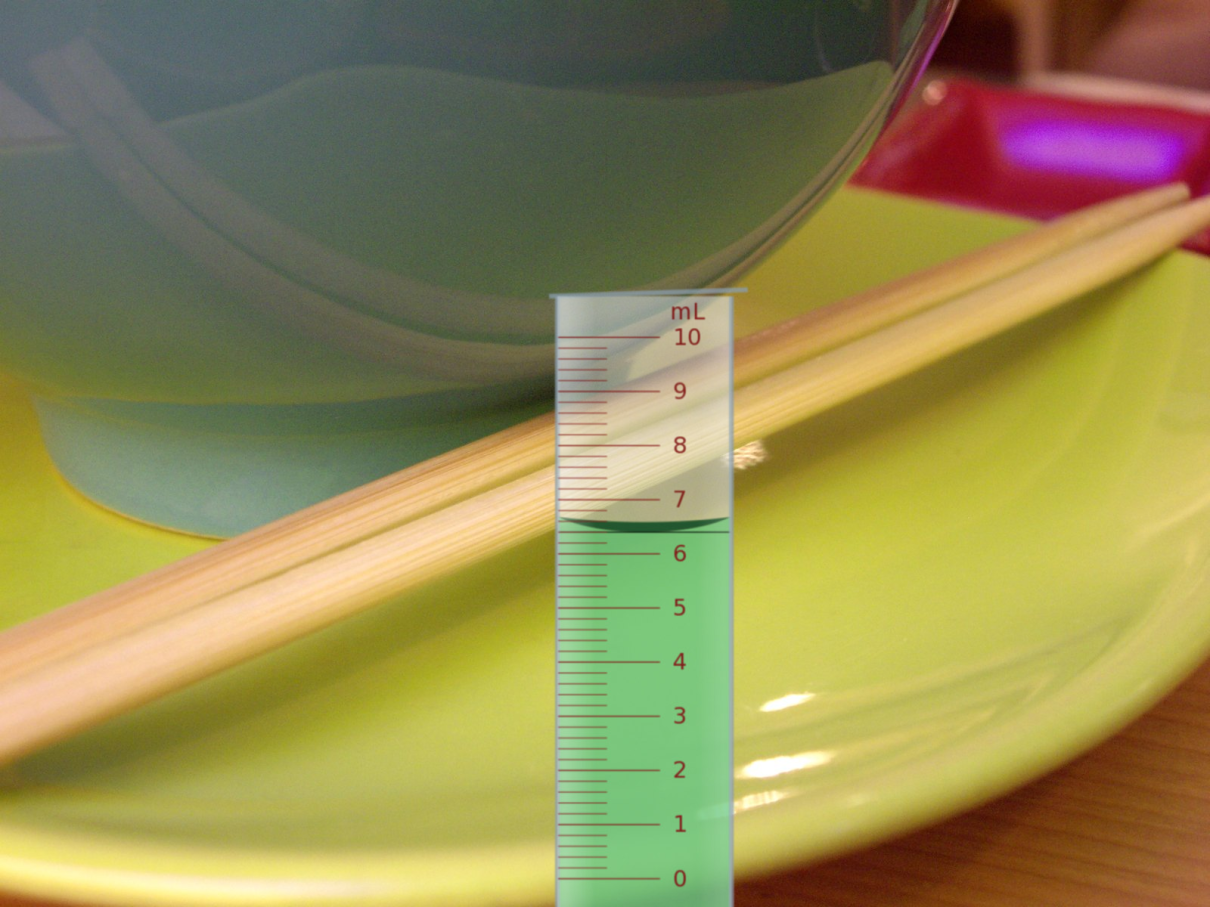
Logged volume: {"value": 6.4, "unit": "mL"}
